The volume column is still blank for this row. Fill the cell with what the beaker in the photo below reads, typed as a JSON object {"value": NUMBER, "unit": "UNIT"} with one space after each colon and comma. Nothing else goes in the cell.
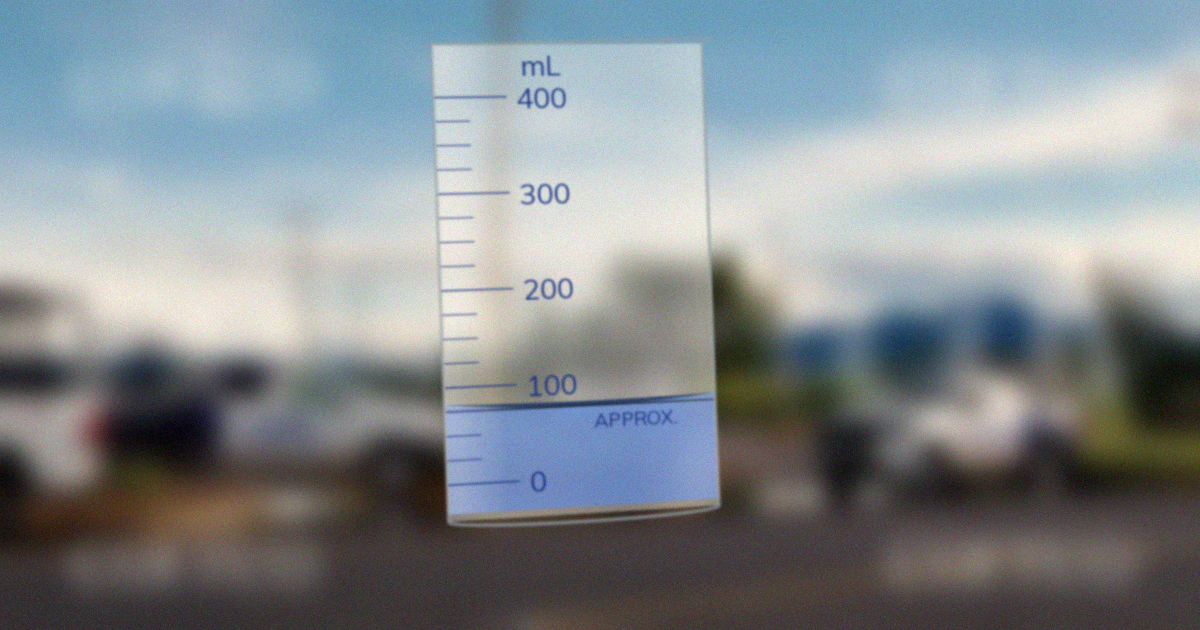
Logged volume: {"value": 75, "unit": "mL"}
